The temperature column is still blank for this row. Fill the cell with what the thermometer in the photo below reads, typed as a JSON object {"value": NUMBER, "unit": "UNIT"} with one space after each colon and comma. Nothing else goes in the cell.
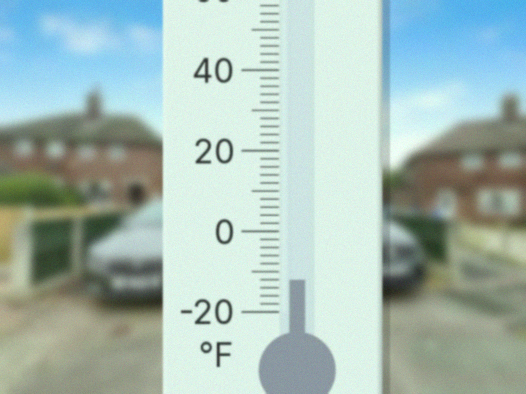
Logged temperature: {"value": -12, "unit": "°F"}
